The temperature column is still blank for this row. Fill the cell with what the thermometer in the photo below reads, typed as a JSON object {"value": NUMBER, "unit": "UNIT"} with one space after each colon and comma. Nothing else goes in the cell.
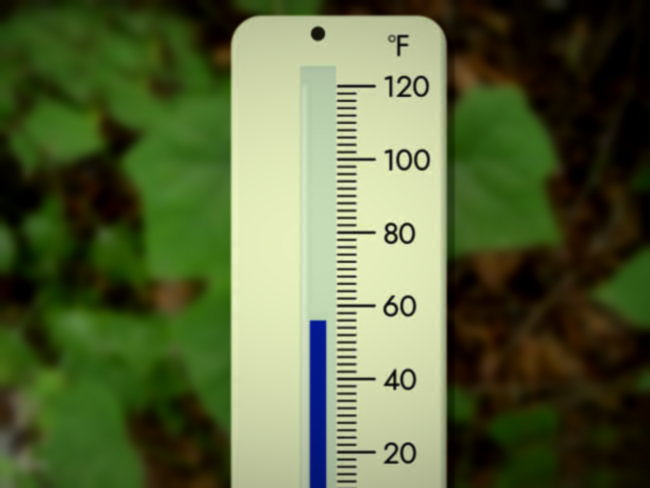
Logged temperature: {"value": 56, "unit": "°F"}
